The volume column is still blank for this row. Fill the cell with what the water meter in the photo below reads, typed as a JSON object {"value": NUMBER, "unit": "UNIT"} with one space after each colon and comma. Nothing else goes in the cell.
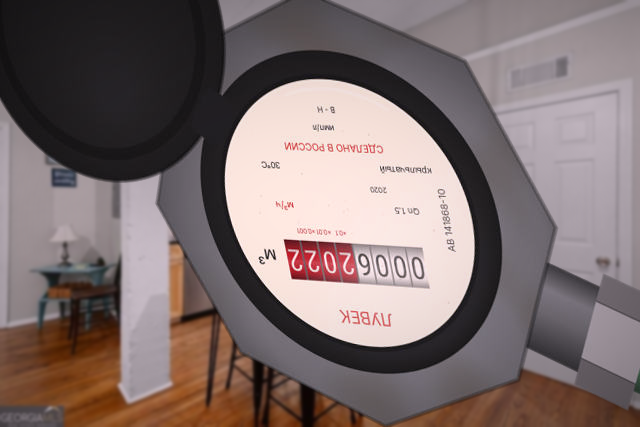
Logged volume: {"value": 6.2022, "unit": "m³"}
